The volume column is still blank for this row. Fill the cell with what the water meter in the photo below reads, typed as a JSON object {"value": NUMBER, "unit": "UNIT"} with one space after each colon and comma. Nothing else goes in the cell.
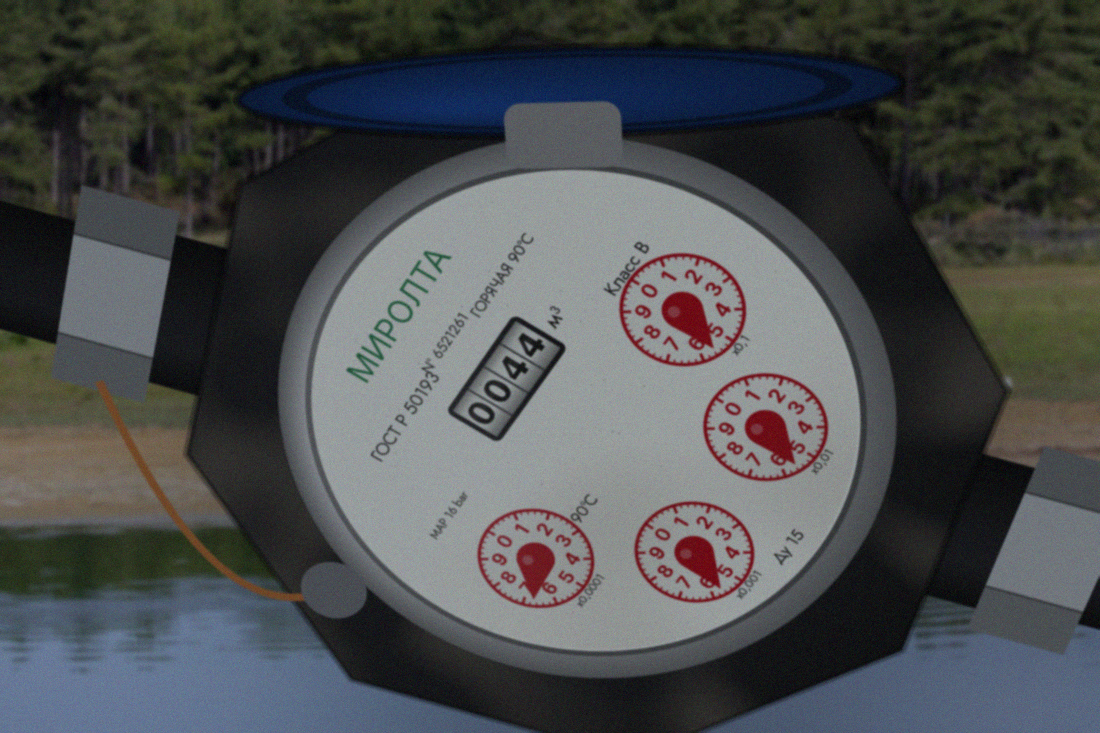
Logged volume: {"value": 44.5556, "unit": "m³"}
